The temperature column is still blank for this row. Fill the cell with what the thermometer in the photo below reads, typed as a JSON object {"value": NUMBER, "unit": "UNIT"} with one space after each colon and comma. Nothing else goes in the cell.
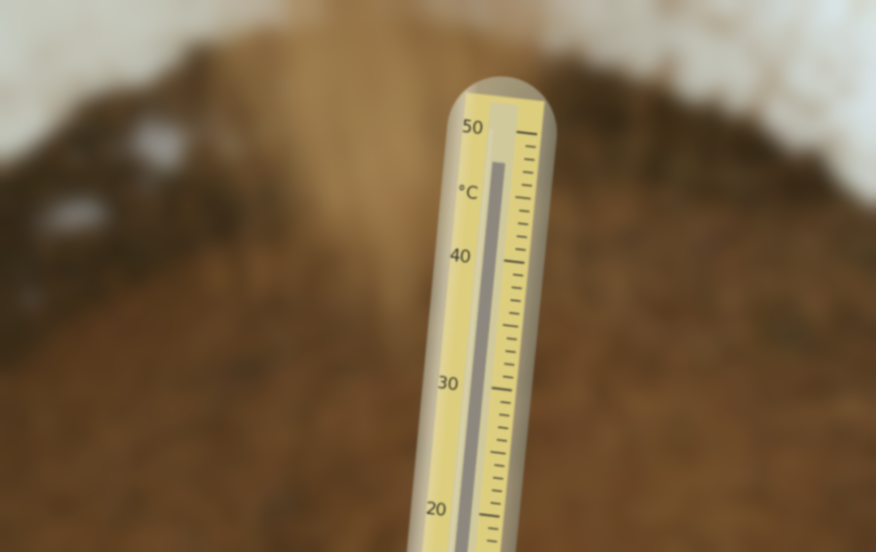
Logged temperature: {"value": 47.5, "unit": "°C"}
